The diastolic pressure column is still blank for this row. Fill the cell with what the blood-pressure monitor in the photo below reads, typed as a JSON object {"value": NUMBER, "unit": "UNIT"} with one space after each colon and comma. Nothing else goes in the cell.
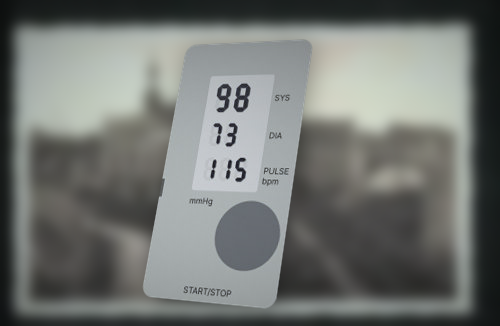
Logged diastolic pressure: {"value": 73, "unit": "mmHg"}
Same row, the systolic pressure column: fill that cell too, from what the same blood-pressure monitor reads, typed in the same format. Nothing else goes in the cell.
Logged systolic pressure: {"value": 98, "unit": "mmHg"}
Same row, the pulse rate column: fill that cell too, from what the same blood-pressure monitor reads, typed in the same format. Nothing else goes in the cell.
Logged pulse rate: {"value": 115, "unit": "bpm"}
